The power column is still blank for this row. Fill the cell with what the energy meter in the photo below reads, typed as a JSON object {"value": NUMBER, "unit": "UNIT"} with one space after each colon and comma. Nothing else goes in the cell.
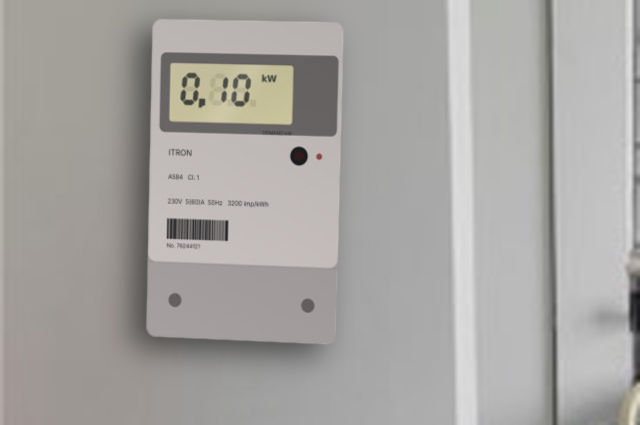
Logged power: {"value": 0.10, "unit": "kW"}
